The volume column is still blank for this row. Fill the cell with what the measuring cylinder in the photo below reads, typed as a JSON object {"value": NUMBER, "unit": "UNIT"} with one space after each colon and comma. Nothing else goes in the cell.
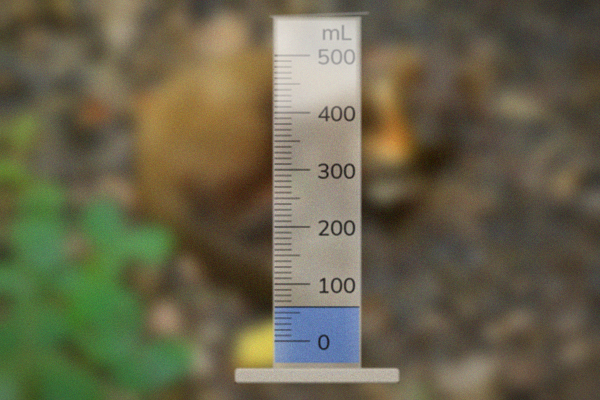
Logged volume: {"value": 60, "unit": "mL"}
